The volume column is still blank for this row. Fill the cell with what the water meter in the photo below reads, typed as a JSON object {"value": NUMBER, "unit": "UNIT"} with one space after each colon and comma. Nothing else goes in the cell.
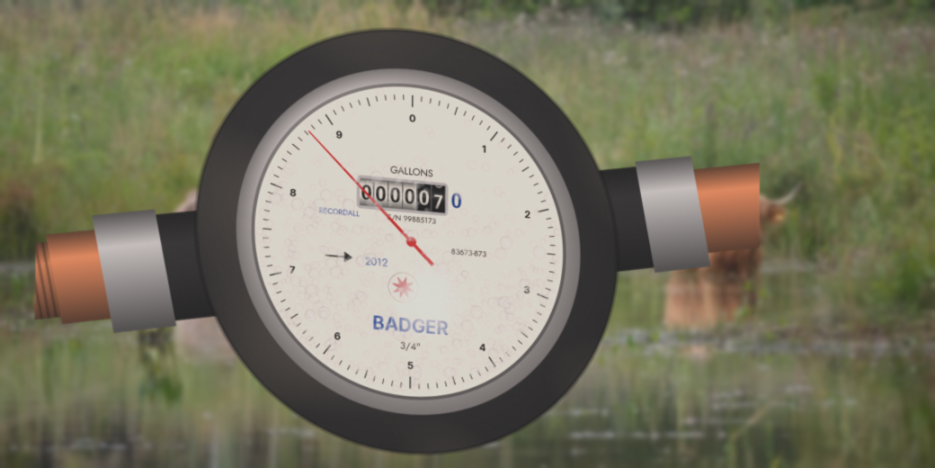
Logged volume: {"value": 68.7, "unit": "gal"}
